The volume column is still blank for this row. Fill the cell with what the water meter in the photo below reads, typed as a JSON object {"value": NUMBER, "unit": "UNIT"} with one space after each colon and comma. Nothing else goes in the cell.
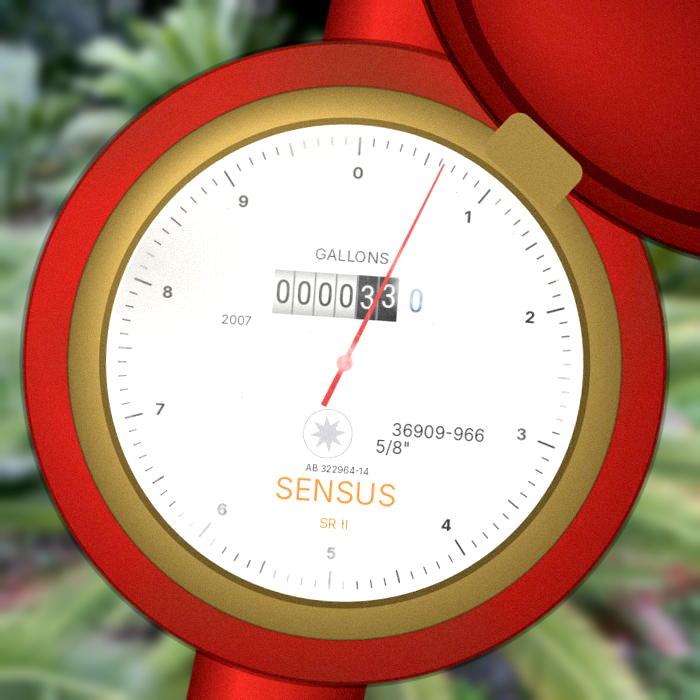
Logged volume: {"value": 330.6, "unit": "gal"}
